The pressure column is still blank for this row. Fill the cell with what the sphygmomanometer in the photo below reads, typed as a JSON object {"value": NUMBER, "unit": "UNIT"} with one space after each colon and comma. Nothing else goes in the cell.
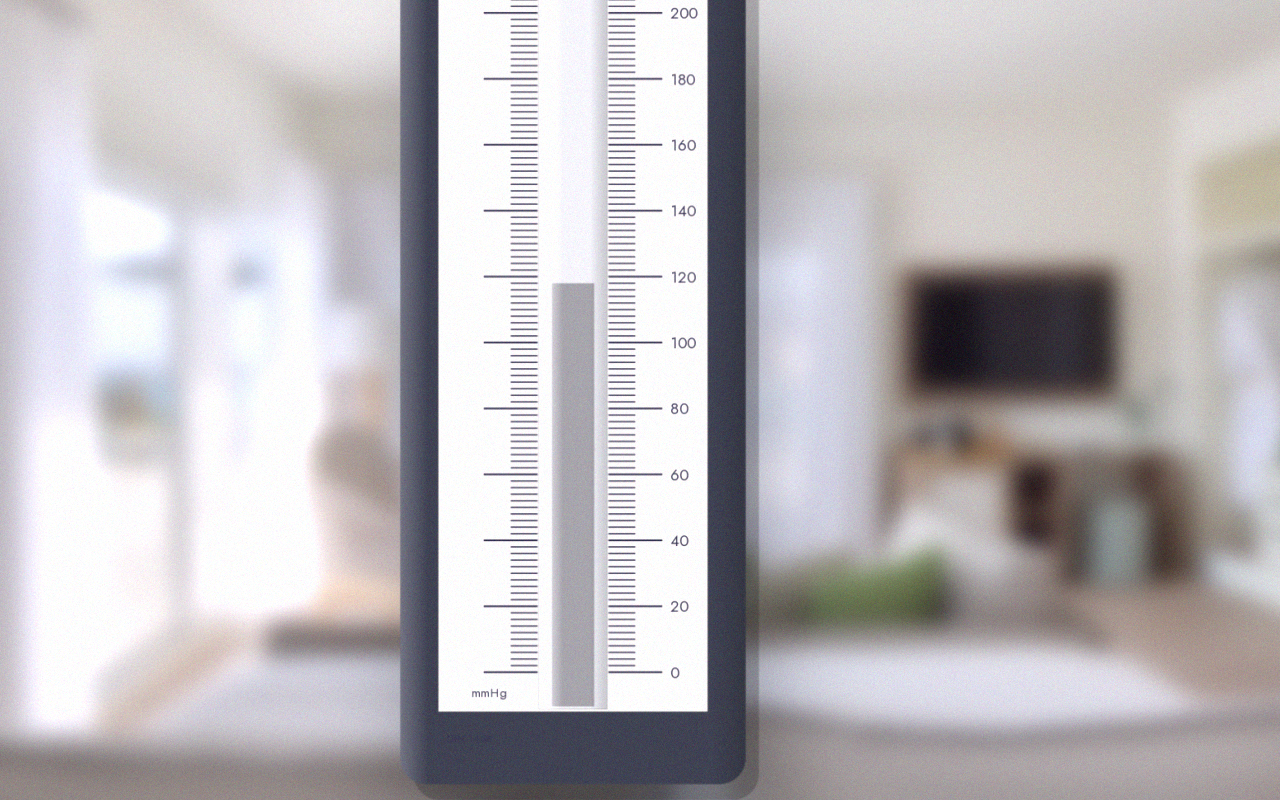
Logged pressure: {"value": 118, "unit": "mmHg"}
